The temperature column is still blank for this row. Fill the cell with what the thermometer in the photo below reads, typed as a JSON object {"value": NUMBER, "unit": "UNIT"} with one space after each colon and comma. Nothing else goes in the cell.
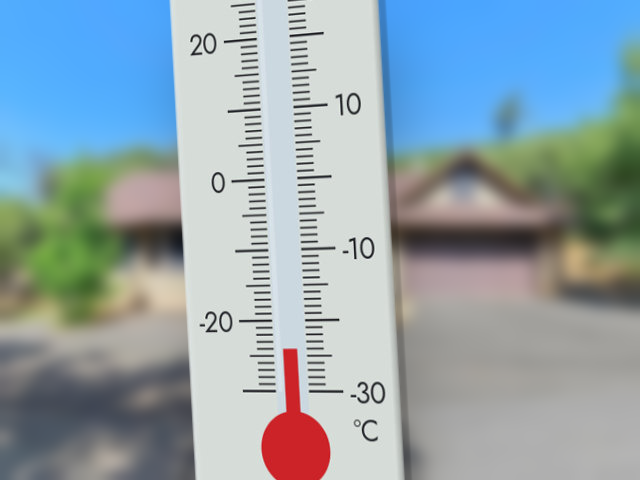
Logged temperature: {"value": -24, "unit": "°C"}
